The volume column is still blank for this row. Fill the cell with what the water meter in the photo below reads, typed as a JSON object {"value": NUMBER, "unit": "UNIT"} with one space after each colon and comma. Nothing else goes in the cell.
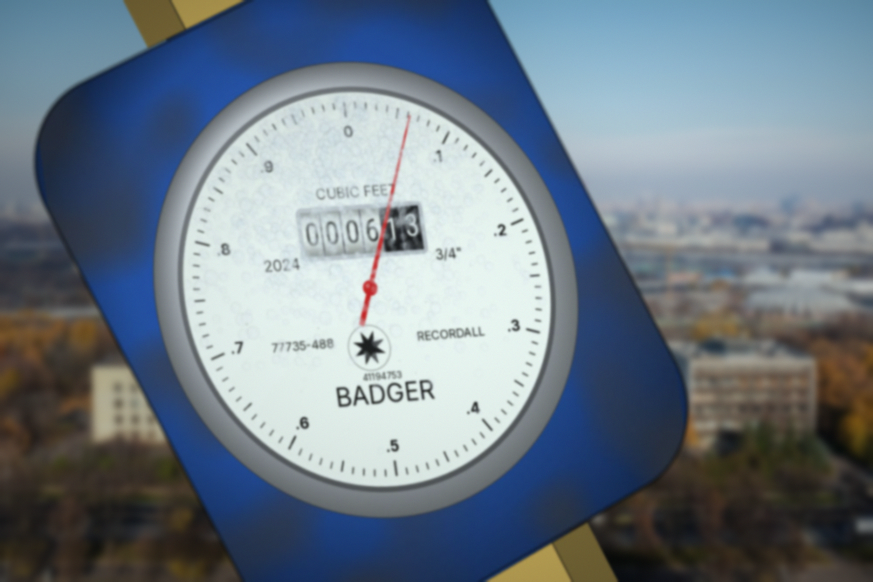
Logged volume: {"value": 613.06, "unit": "ft³"}
